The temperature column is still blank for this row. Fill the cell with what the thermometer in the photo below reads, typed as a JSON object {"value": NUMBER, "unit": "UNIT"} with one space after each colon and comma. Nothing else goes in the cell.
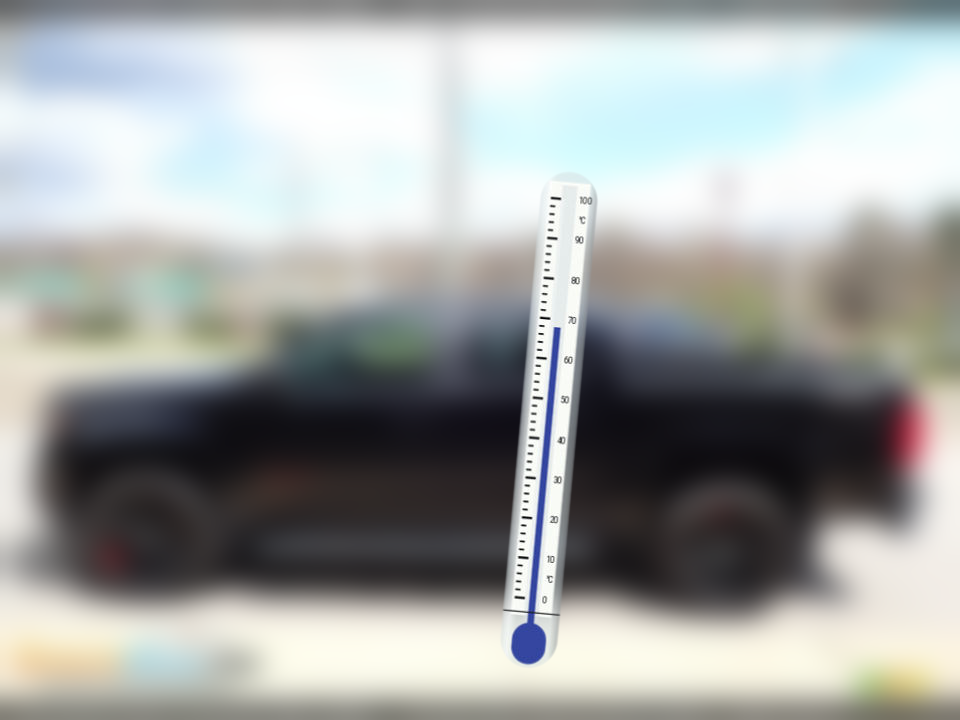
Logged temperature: {"value": 68, "unit": "°C"}
